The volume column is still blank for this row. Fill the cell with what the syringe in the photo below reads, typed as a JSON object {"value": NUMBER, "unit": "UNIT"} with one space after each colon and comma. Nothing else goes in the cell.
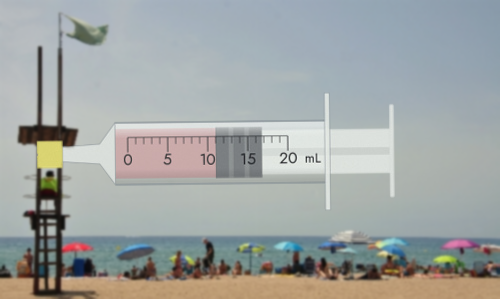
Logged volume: {"value": 11, "unit": "mL"}
